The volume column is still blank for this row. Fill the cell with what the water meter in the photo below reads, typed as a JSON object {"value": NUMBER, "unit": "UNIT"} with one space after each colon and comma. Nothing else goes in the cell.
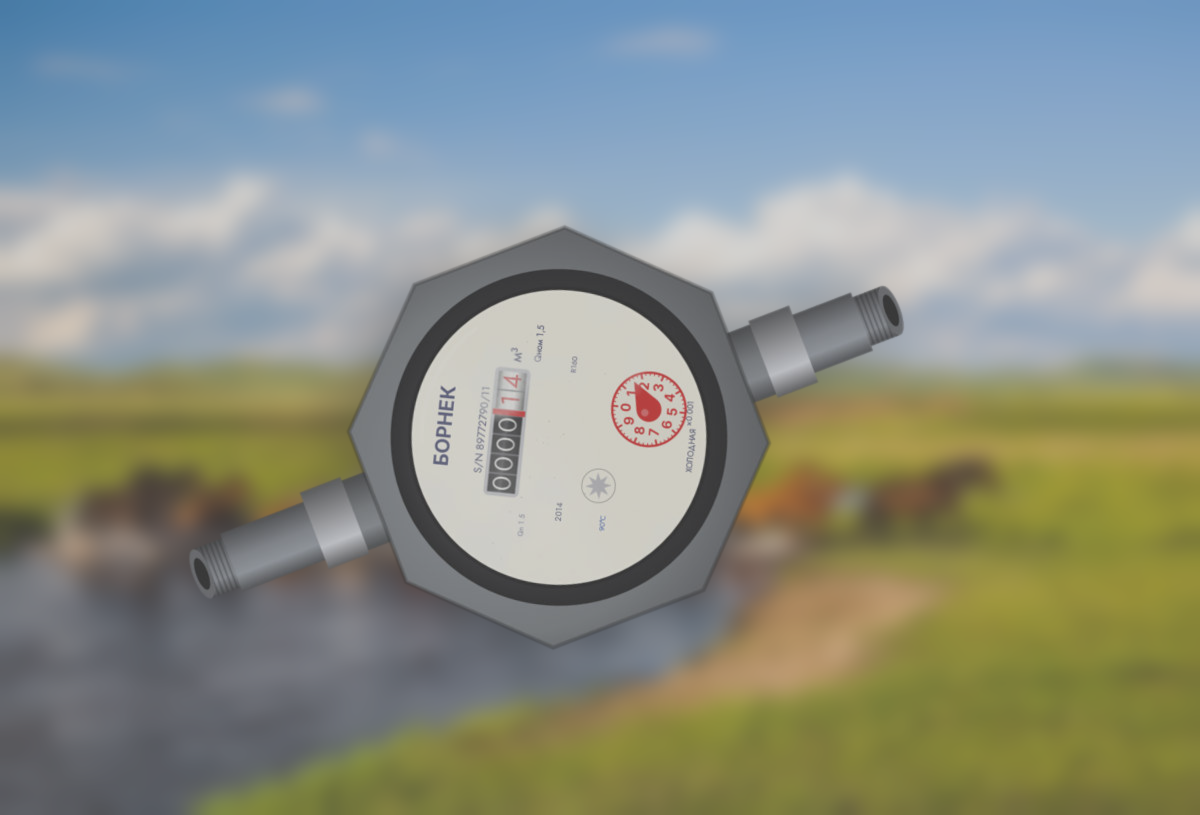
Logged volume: {"value": 0.141, "unit": "m³"}
